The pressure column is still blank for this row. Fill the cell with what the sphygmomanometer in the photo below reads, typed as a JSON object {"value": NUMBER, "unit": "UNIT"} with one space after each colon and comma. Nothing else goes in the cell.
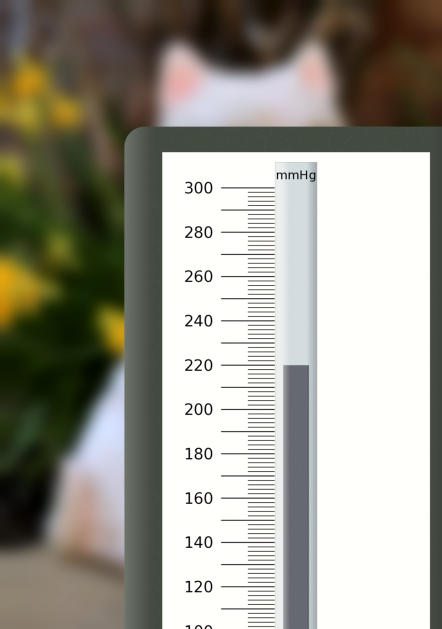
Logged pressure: {"value": 220, "unit": "mmHg"}
